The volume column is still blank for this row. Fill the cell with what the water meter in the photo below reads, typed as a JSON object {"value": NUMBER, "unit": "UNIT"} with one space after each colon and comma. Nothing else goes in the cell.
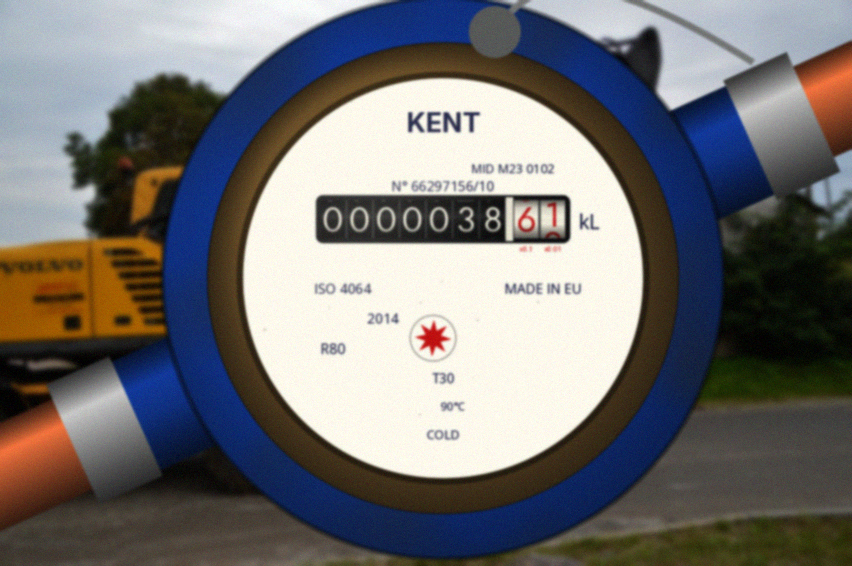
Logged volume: {"value": 38.61, "unit": "kL"}
